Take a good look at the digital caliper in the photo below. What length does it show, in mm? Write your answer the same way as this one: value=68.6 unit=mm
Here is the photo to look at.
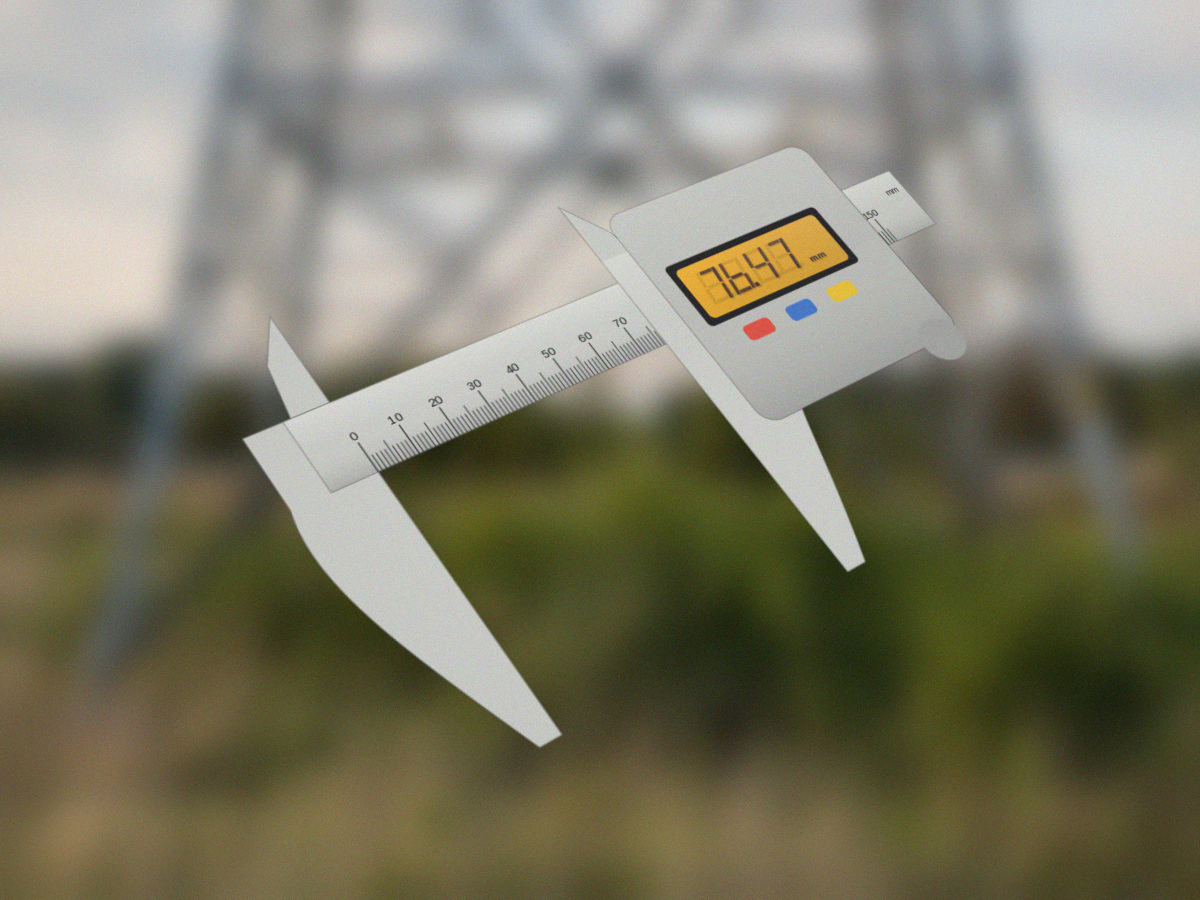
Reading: value=76.47 unit=mm
